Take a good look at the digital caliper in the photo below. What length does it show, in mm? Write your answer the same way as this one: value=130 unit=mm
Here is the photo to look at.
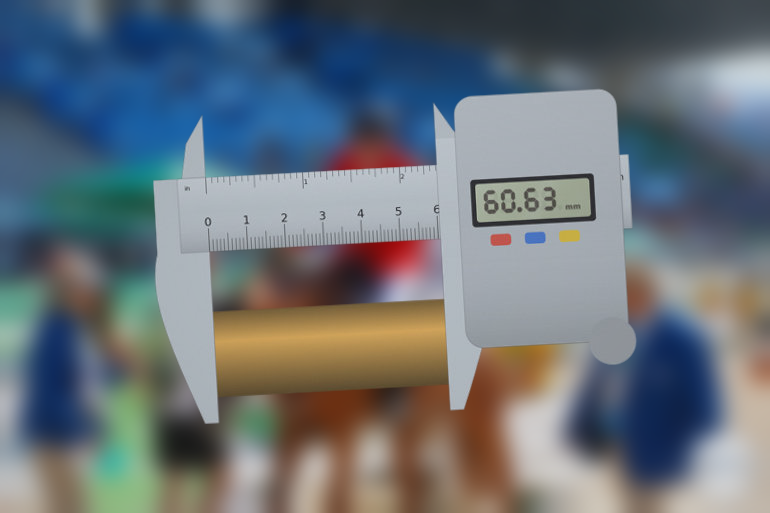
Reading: value=60.63 unit=mm
